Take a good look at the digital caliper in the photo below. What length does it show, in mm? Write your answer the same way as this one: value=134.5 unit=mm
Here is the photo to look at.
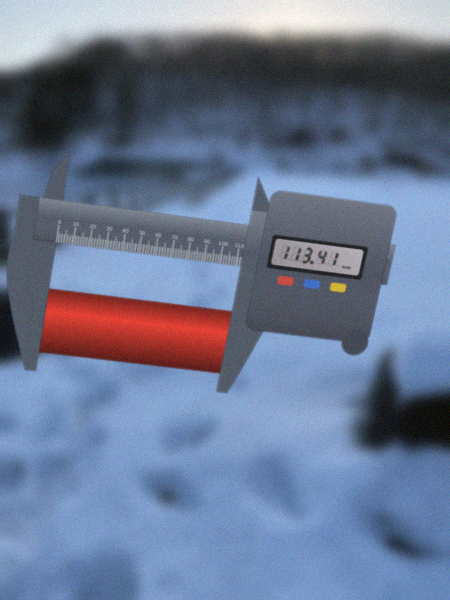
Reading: value=113.41 unit=mm
